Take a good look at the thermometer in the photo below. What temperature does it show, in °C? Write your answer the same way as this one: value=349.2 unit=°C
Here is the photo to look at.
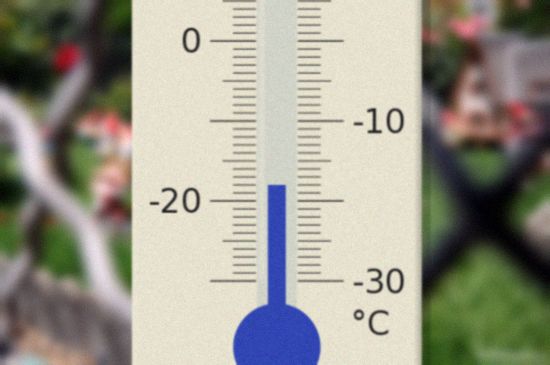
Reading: value=-18 unit=°C
